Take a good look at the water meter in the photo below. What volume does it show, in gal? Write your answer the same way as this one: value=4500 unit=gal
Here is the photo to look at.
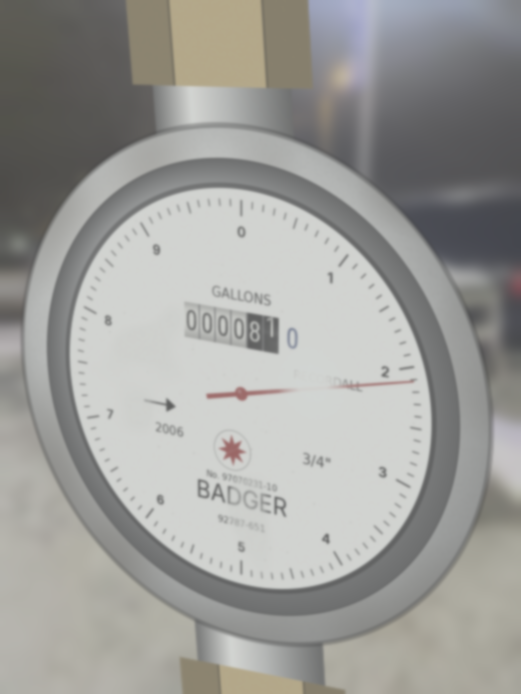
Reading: value=812.1 unit=gal
